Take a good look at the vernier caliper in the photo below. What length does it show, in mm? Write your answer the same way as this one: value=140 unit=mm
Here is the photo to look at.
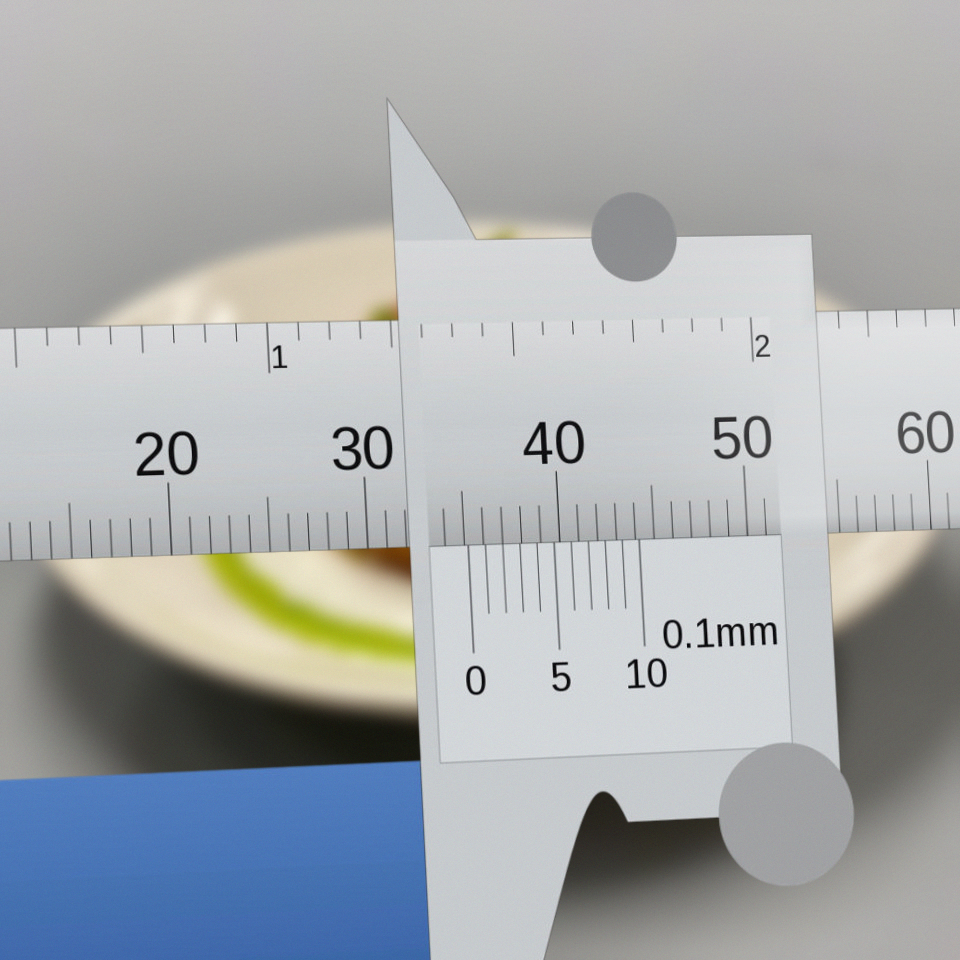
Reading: value=35.2 unit=mm
